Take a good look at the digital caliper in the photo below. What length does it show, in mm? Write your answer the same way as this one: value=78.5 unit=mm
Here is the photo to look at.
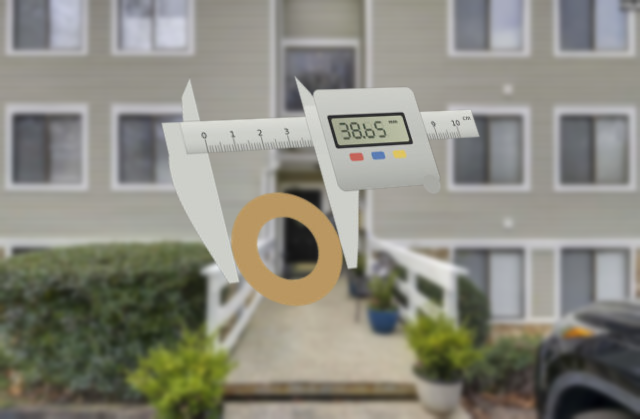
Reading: value=38.65 unit=mm
